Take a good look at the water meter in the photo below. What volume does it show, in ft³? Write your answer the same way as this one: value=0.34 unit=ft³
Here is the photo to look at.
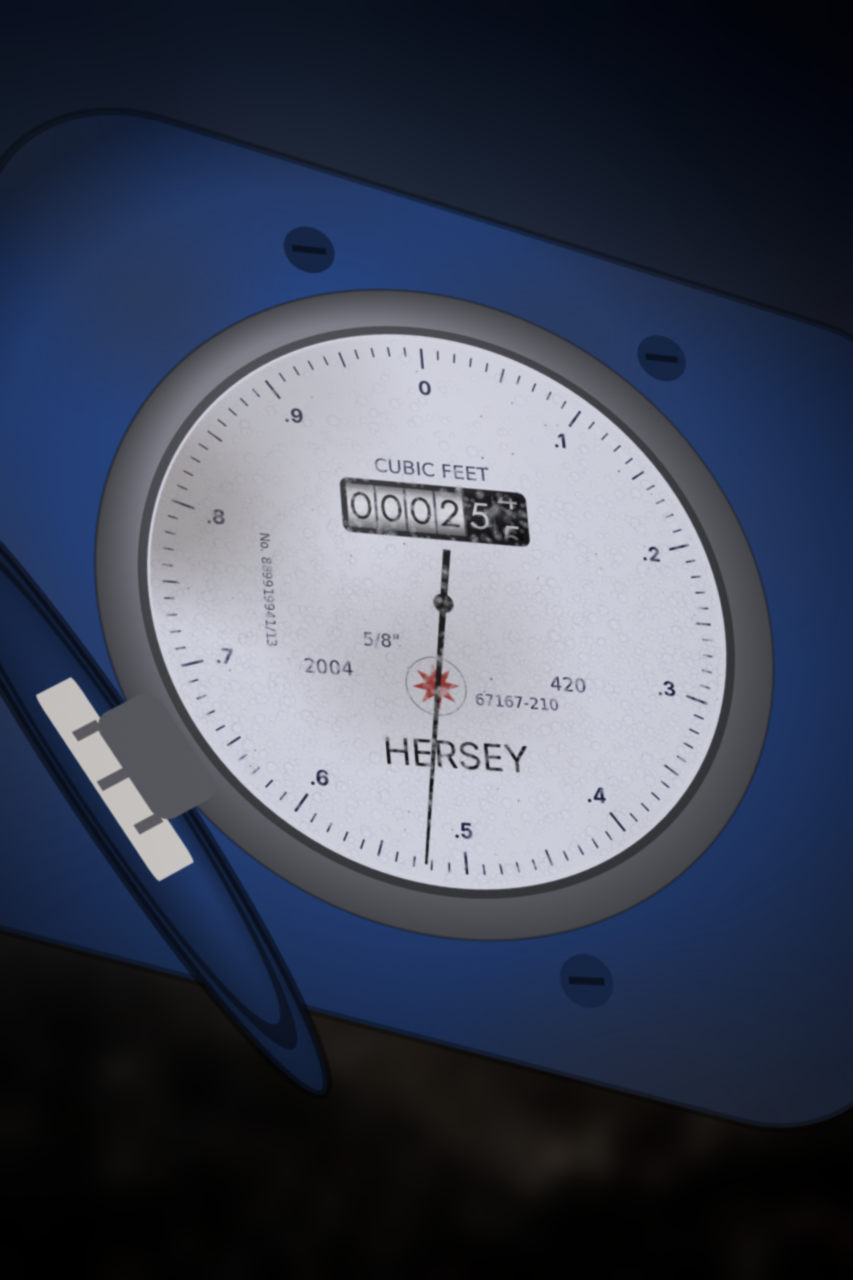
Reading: value=254.52 unit=ft³
